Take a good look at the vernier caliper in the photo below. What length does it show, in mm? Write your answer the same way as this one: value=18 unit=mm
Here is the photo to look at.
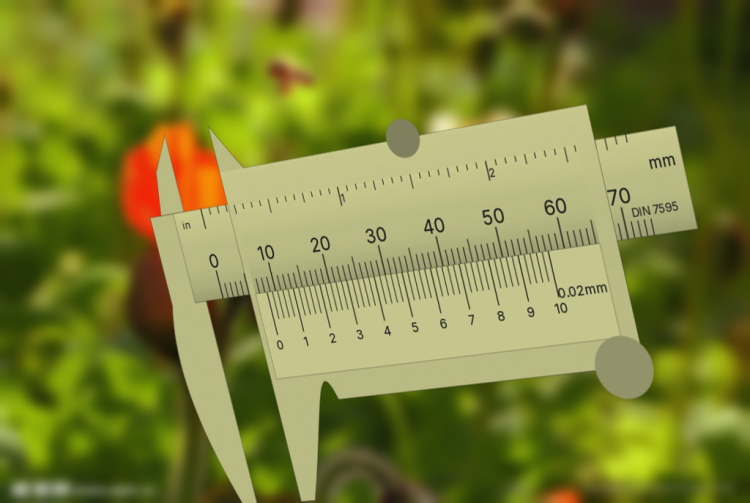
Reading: value=8.4 unit=mm
